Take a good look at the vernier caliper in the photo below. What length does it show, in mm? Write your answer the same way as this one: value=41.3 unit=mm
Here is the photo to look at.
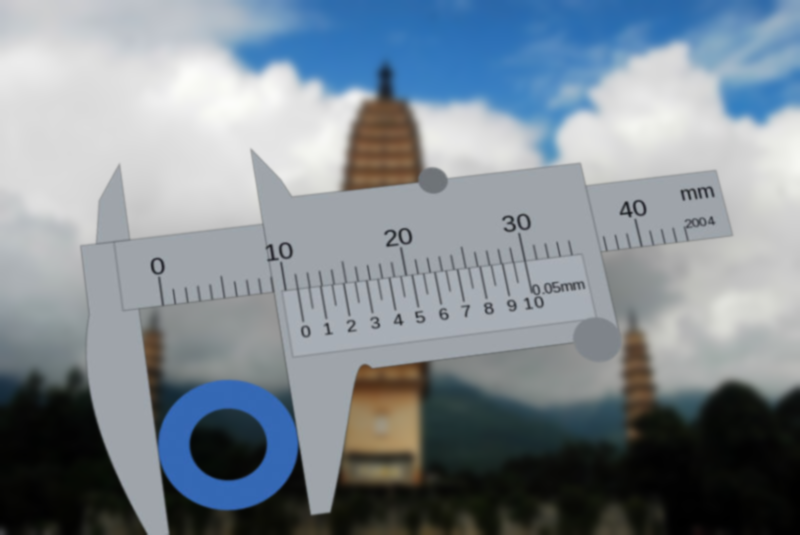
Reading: value=11.0 unit=mm
